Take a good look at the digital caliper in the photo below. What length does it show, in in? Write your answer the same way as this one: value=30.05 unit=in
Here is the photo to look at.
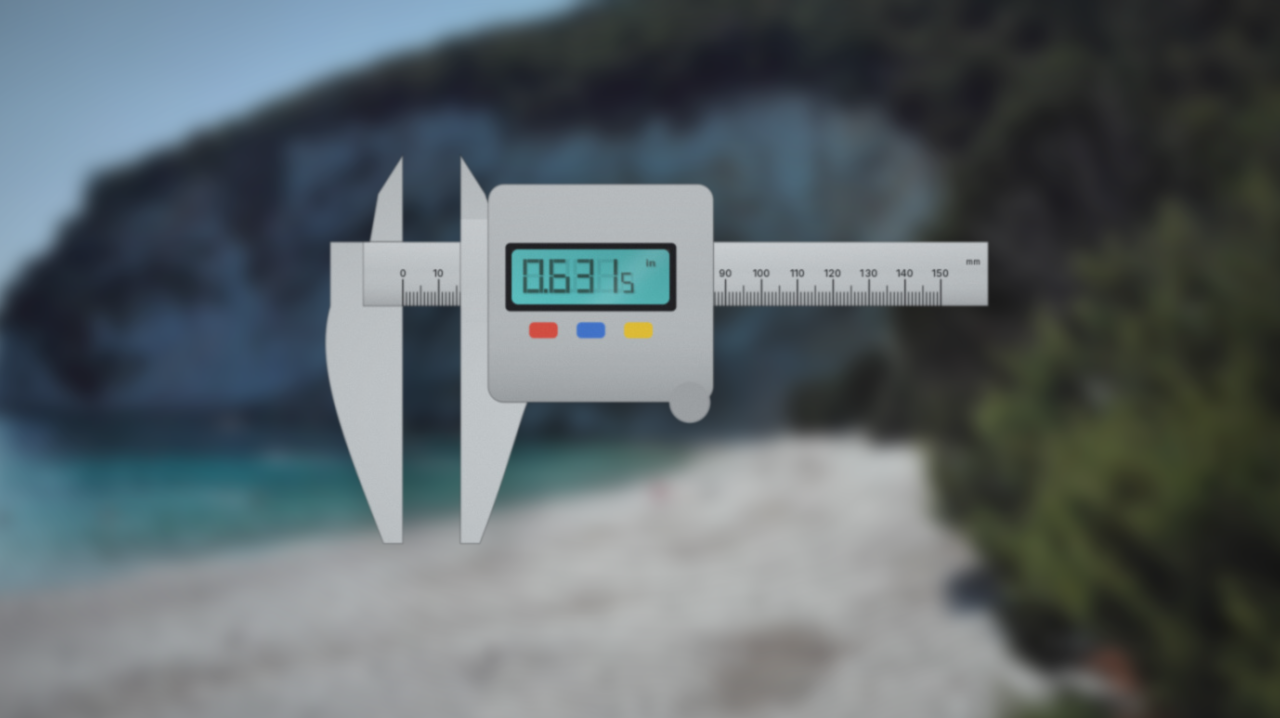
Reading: value=0.6315 unit=in
